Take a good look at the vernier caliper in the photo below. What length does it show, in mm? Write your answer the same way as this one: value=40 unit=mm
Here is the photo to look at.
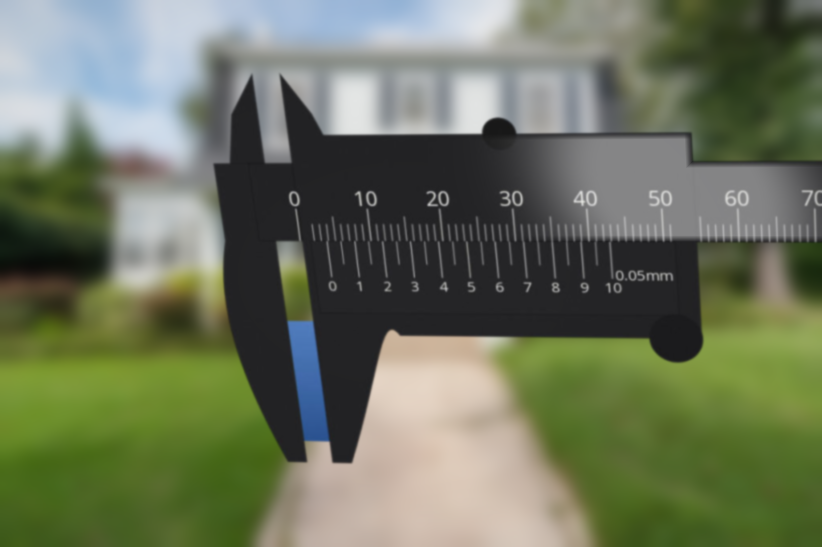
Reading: value=3.8 unit=mm
